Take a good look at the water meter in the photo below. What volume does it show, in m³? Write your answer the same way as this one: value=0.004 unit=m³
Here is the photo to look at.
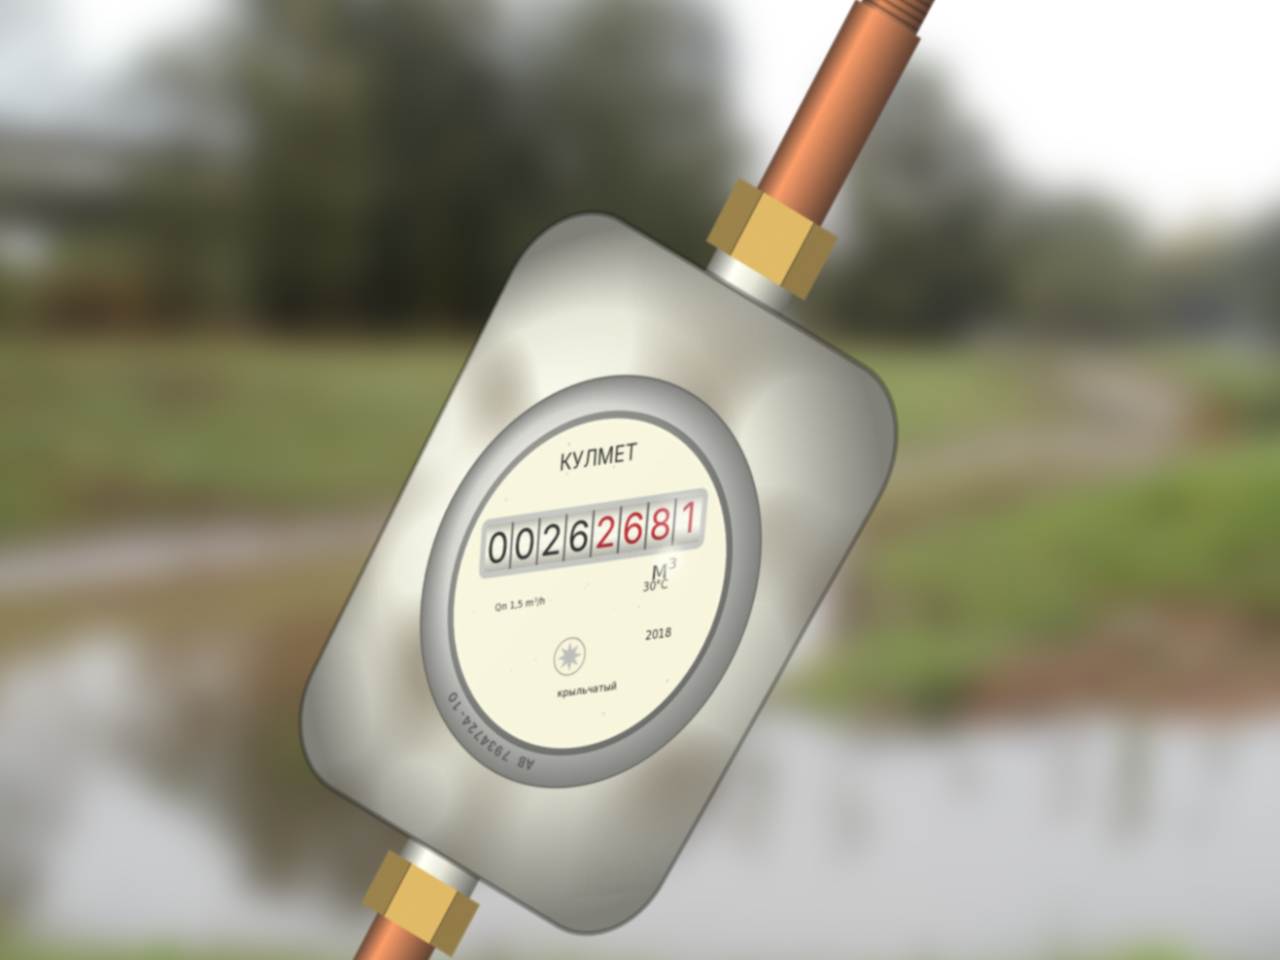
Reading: value=26.2681 unit=m³
